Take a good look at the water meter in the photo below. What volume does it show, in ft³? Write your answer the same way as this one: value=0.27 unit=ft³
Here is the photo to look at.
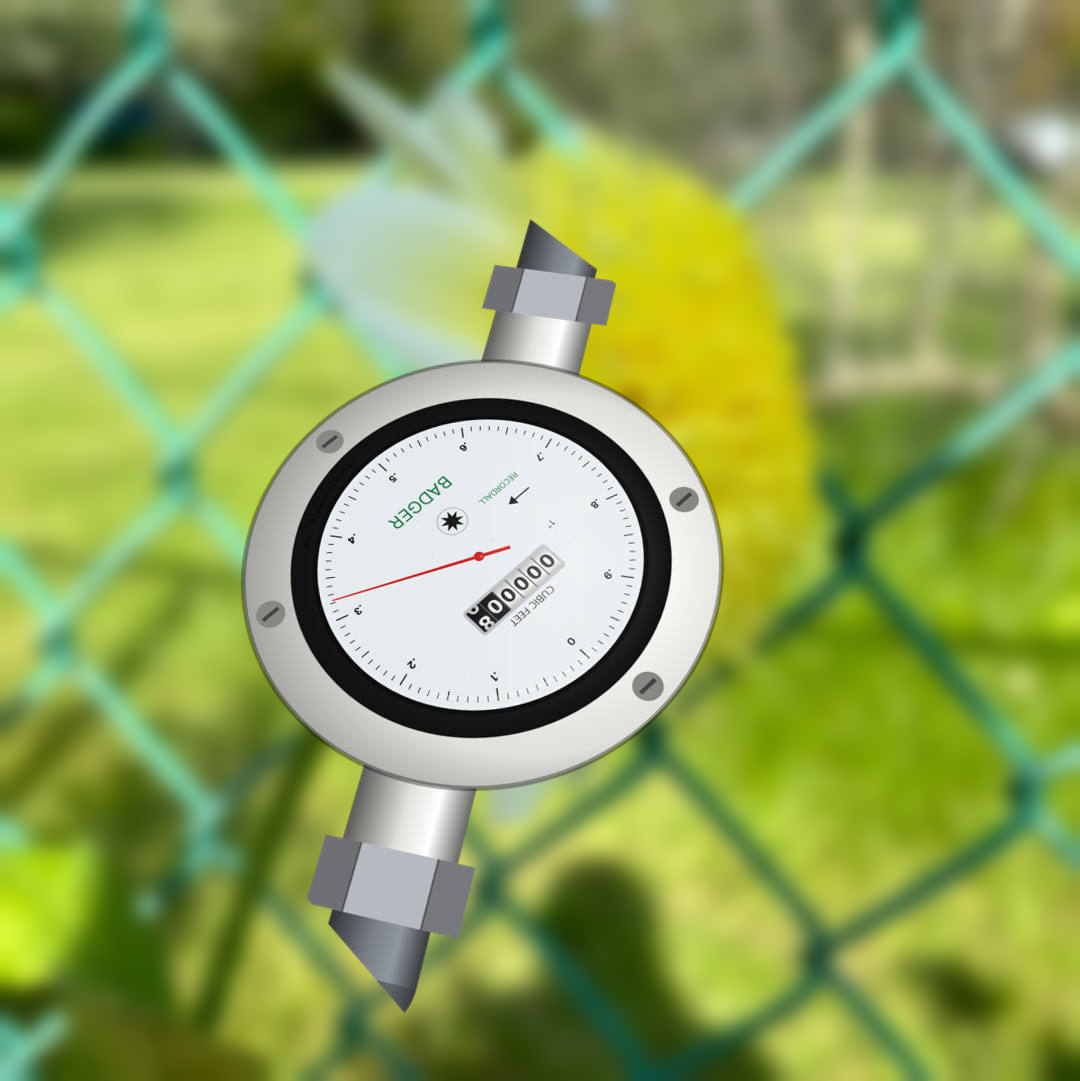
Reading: value=8.32 unit=ft³
